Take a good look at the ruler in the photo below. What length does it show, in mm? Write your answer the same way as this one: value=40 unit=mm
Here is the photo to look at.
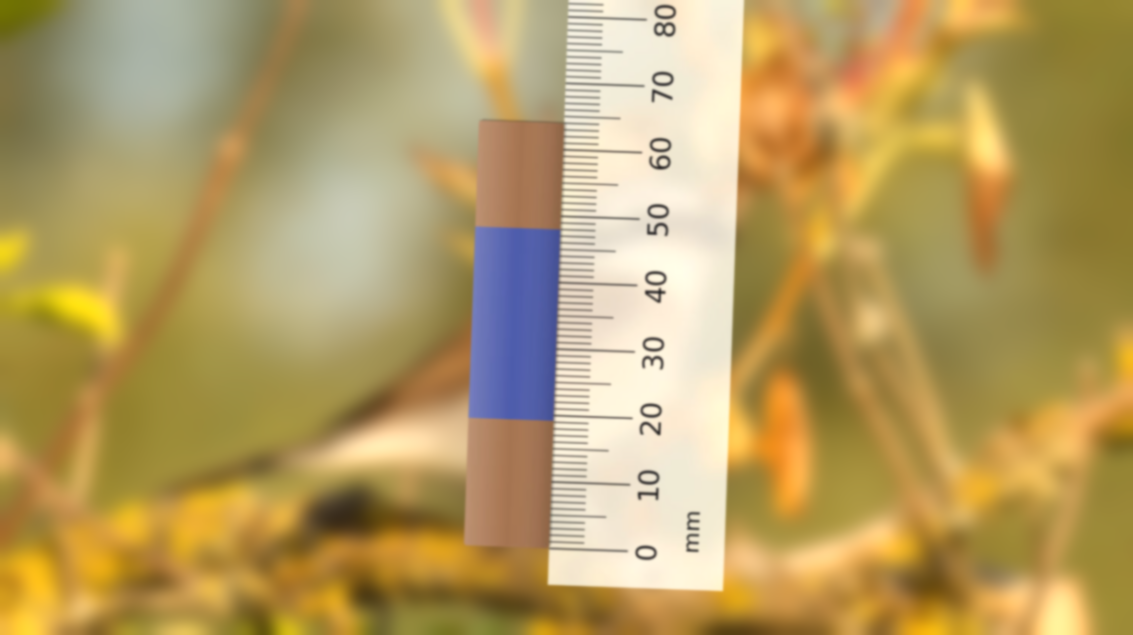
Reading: value=64 unit=mm
